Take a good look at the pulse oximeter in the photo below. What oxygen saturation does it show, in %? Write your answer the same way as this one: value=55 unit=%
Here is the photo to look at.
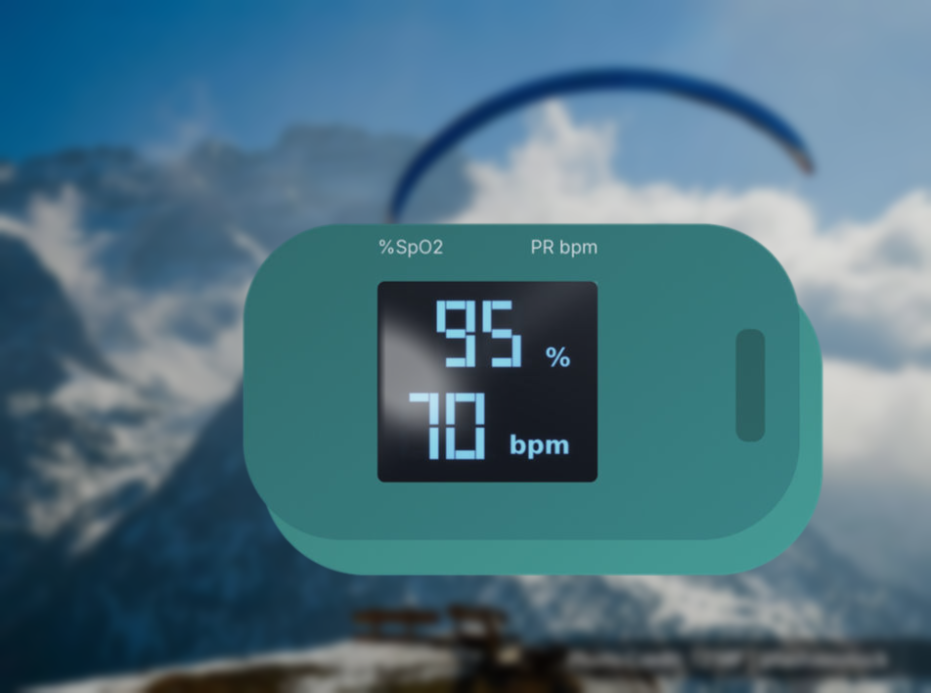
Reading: value=95 unit=%
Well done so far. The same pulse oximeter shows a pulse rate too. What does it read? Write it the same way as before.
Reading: value=70 unit=bpm
